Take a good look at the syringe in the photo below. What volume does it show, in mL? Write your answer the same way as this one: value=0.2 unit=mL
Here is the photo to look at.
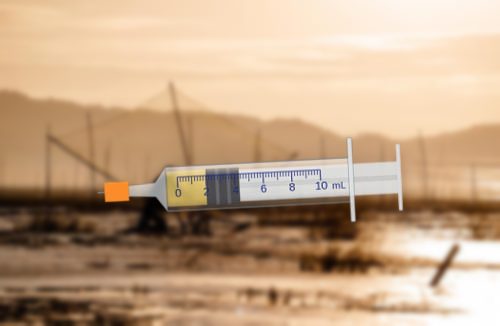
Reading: value=2 unit=mL
